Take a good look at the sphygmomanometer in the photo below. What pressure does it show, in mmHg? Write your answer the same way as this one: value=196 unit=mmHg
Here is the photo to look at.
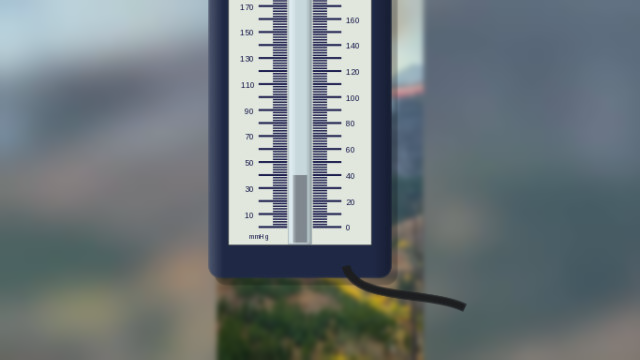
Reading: value=40 unit=mmHg
